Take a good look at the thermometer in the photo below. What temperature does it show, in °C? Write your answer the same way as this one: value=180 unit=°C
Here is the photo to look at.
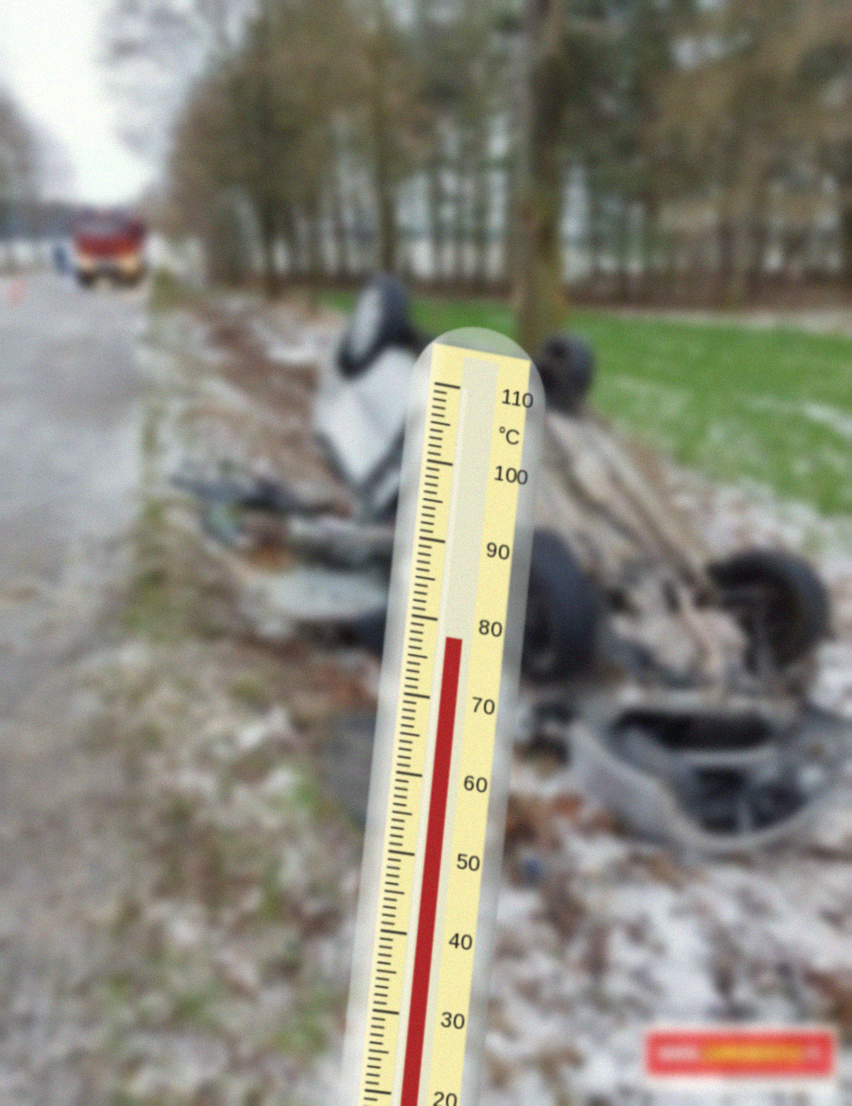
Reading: value=78 unit=°C
